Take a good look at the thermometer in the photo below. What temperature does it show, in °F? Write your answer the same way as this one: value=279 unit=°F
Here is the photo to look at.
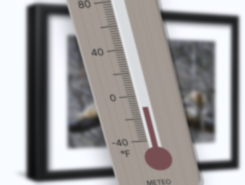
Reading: value=-10 unit=°F
